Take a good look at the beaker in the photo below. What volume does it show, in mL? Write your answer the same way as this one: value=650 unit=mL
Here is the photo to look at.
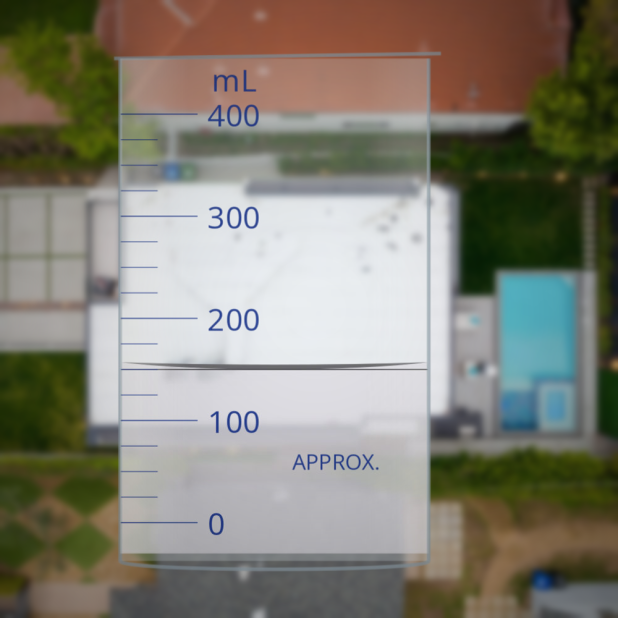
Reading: value=150 unit=mL
